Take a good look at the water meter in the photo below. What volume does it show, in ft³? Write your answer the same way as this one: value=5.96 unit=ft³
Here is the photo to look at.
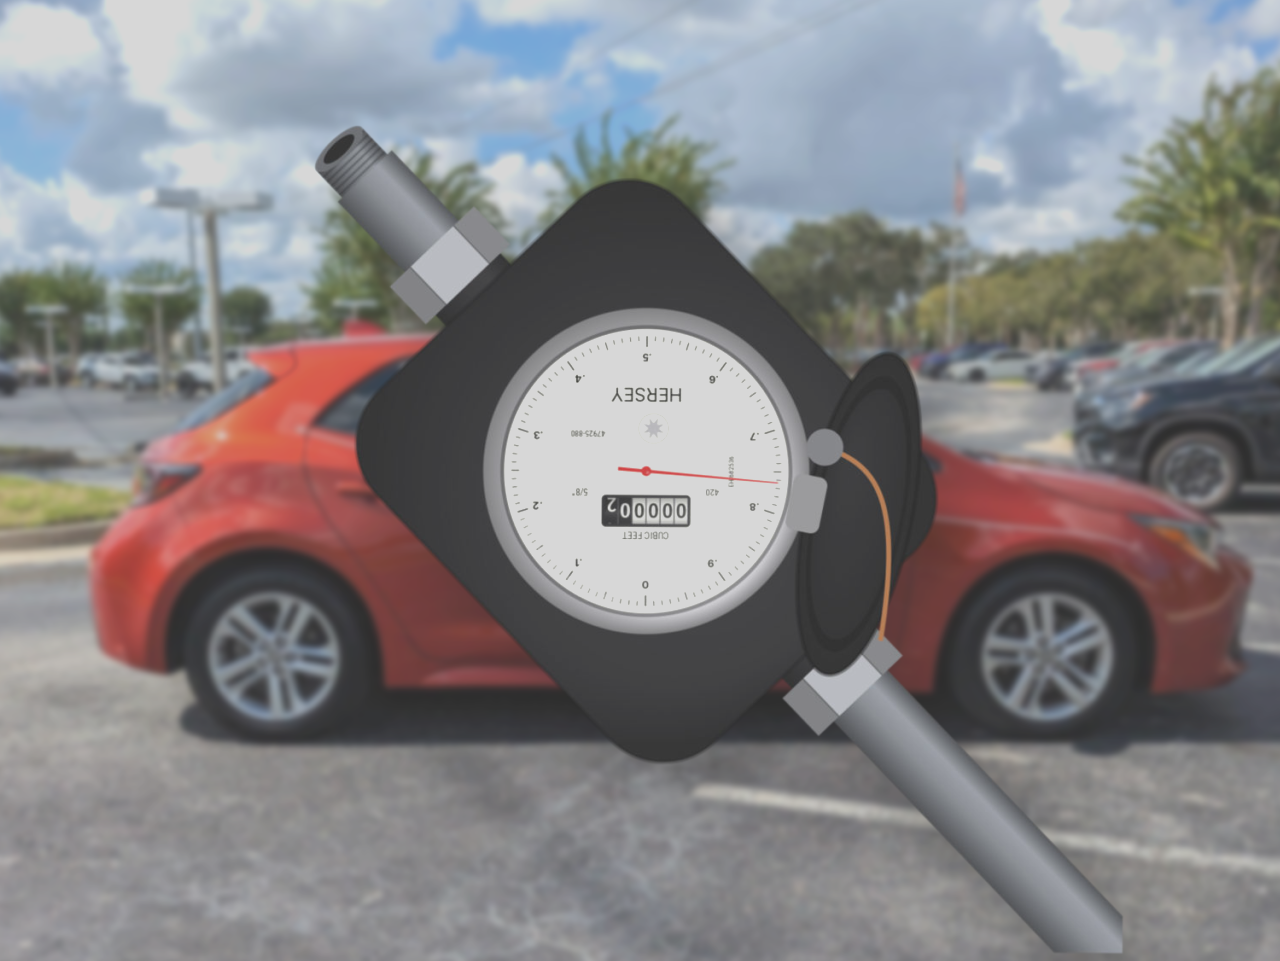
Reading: value=1.76 unit=ft³
